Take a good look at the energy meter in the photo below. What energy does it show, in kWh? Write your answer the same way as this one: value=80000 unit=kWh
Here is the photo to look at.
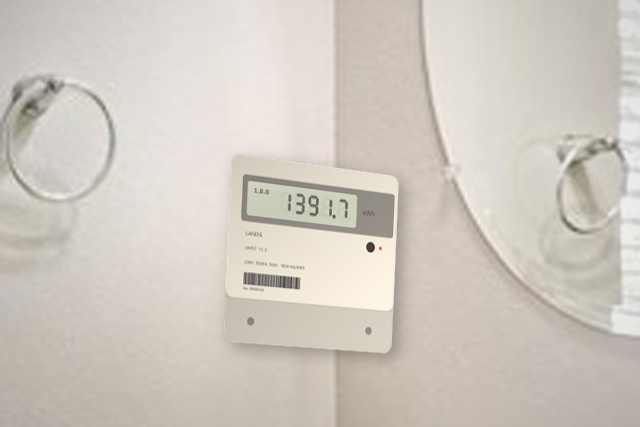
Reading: value=1391.7 unit=kWh
